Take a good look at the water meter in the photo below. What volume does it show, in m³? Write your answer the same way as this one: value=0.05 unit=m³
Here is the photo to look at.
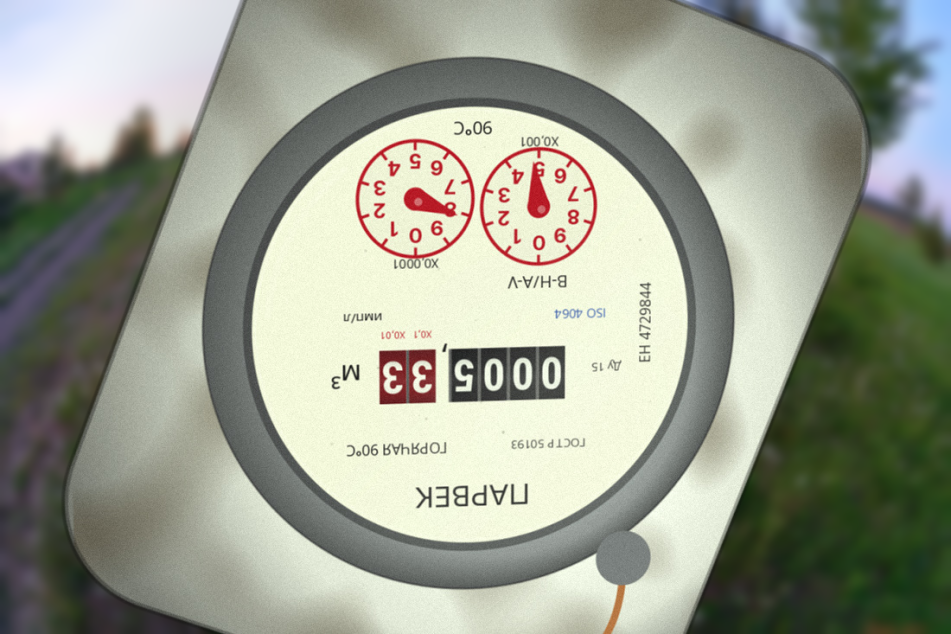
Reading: value=5.3348 unit=m³
